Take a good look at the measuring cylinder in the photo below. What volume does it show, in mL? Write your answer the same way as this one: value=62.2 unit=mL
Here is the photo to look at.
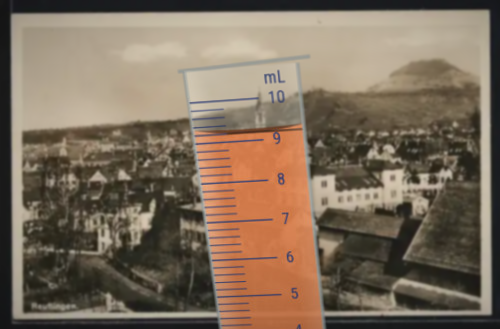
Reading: value=9.2 unit=mL
